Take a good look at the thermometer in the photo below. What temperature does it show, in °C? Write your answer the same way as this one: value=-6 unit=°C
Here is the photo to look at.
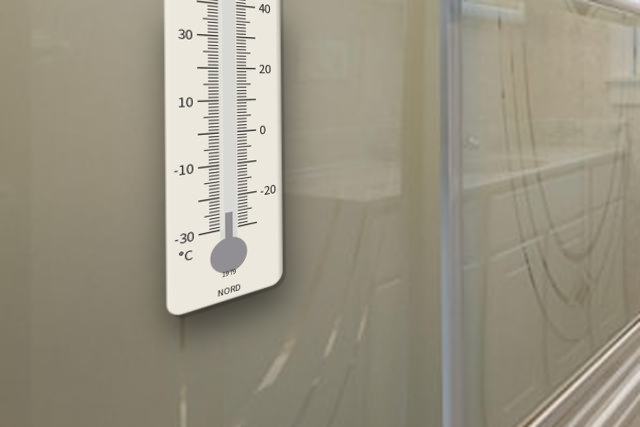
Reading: value=-25 unit=°C
